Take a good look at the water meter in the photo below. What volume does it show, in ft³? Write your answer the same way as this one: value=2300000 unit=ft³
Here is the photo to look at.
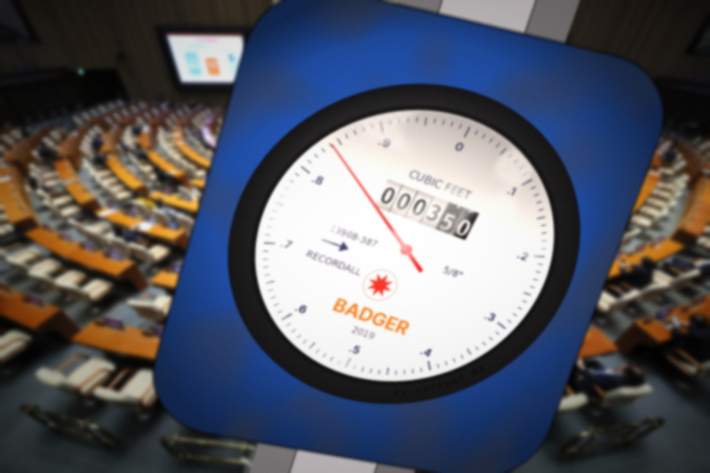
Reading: value=349.84 unit=ft³
